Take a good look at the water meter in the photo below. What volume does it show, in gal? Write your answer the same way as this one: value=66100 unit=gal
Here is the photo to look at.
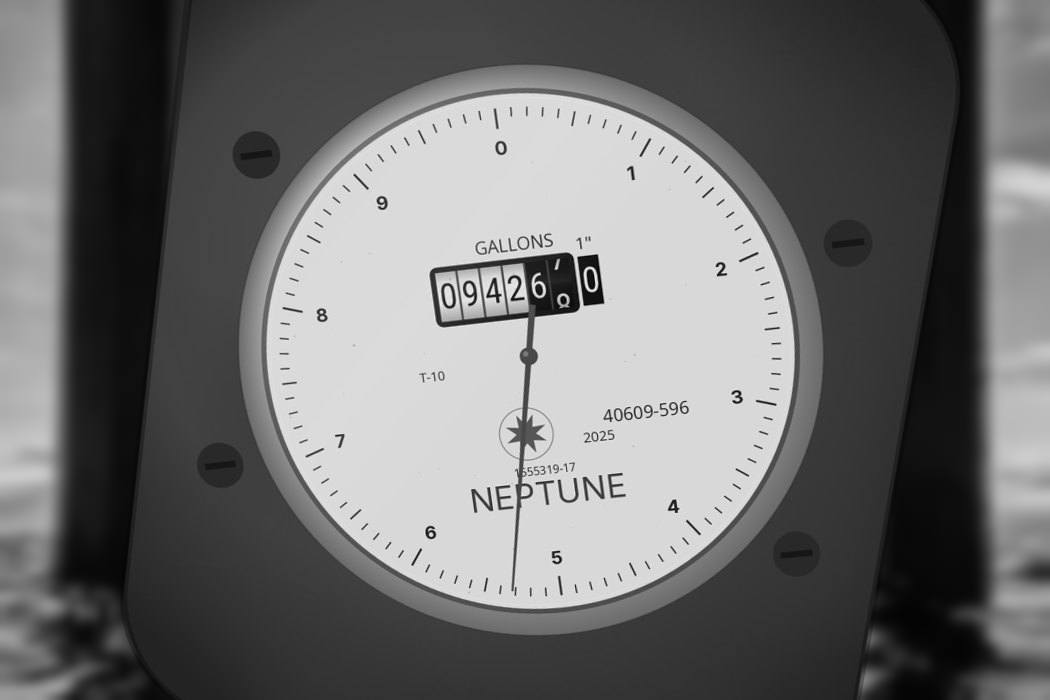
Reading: value=942675.3 unit=gal
